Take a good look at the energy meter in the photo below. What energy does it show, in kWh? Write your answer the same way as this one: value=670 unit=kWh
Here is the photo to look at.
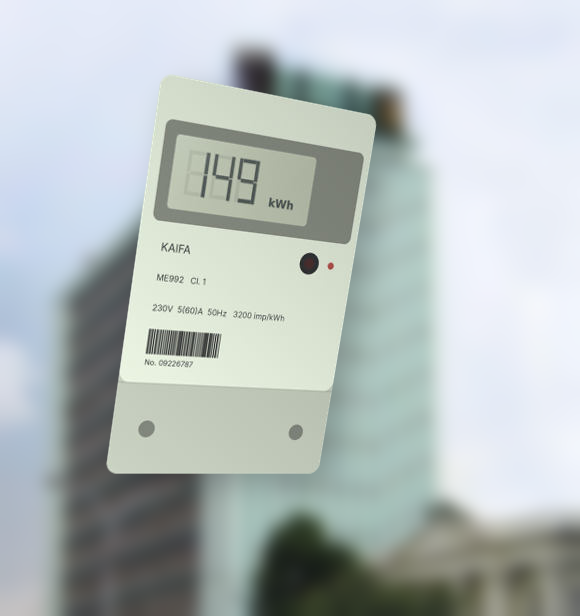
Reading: value=149 unit=kWh
